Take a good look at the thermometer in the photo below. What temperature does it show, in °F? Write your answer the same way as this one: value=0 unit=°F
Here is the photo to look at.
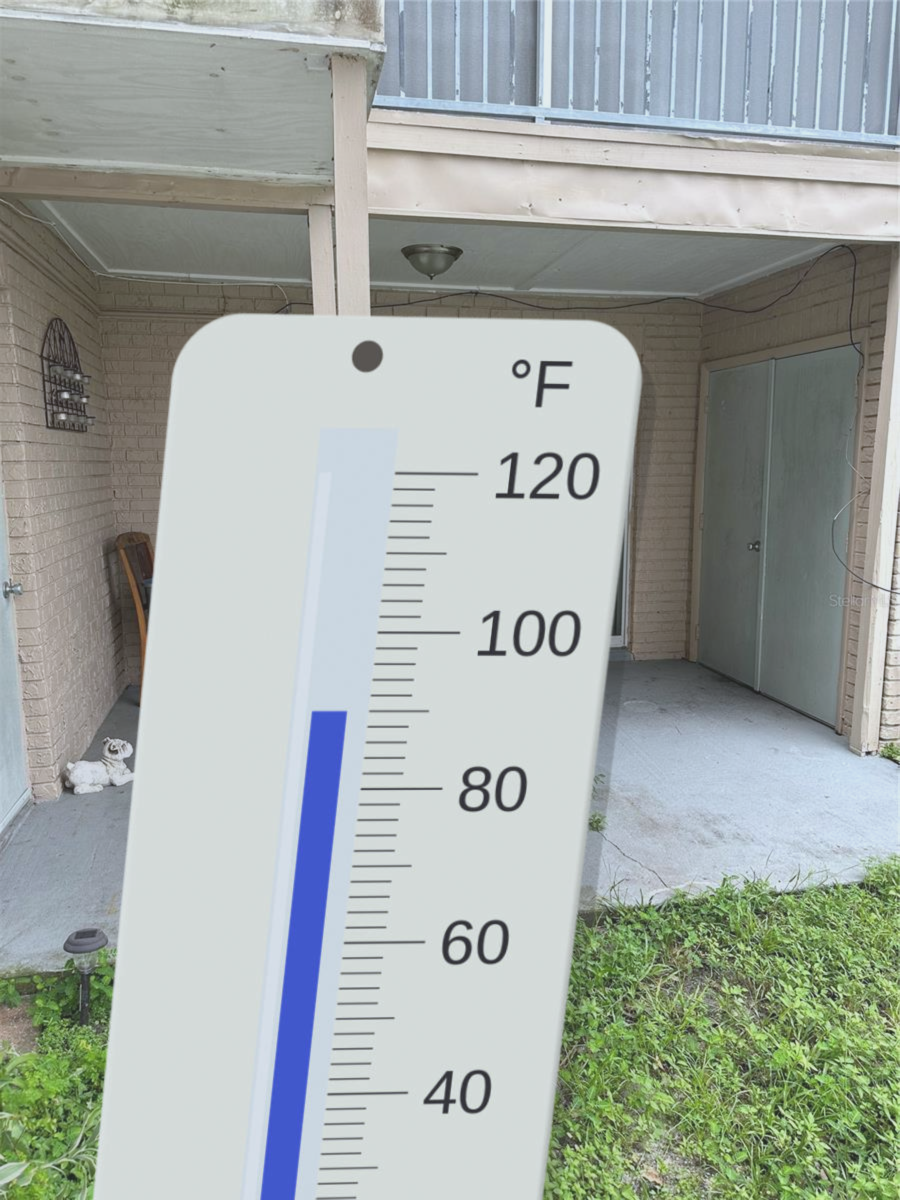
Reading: value=90 unit=°F
